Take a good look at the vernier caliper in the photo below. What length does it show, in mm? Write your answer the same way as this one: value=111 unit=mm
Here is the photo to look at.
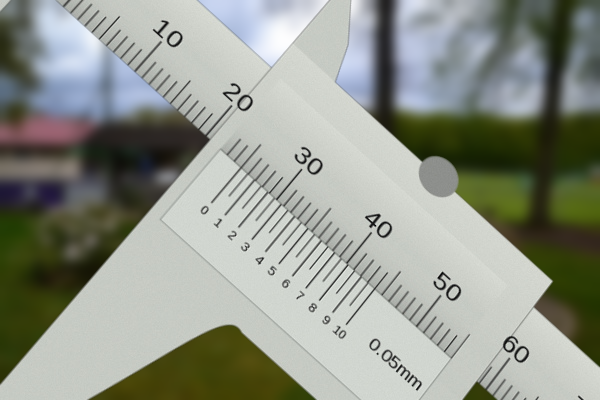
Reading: value=25.0 unit=mm
